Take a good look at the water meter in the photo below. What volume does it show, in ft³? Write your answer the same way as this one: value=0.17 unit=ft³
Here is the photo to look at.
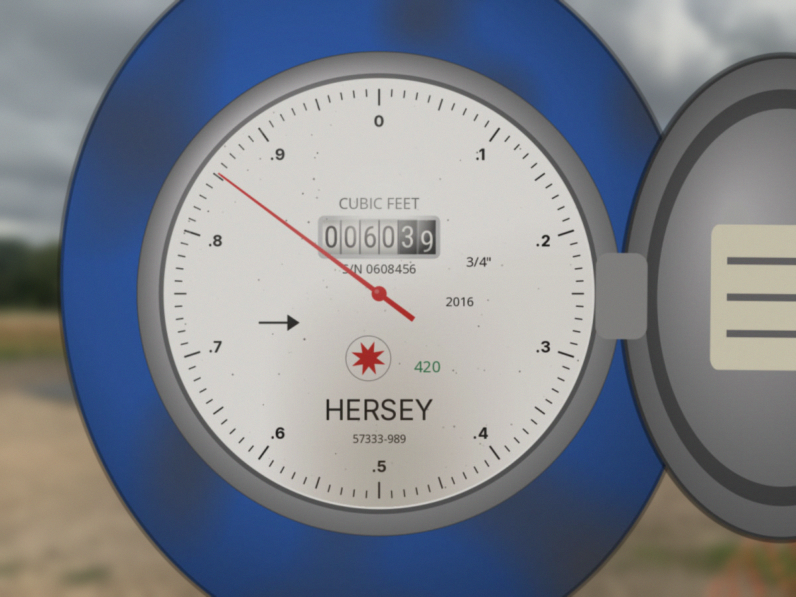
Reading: value=6038.85 unit=ft³
